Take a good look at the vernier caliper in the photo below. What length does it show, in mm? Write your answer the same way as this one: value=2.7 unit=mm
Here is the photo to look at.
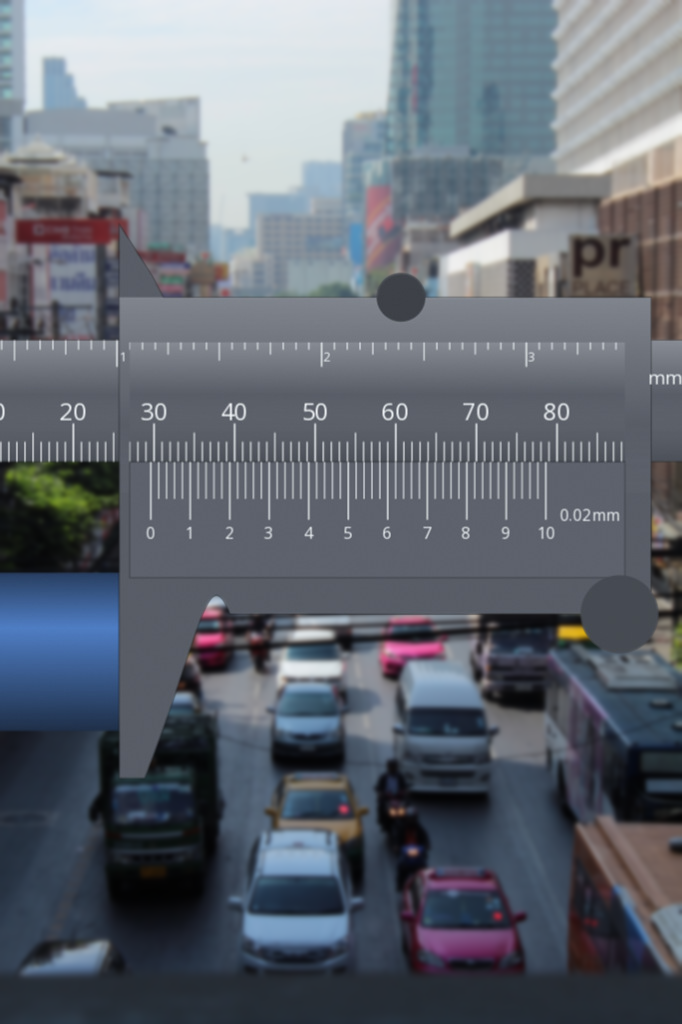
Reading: value=29.6 unit=mm
